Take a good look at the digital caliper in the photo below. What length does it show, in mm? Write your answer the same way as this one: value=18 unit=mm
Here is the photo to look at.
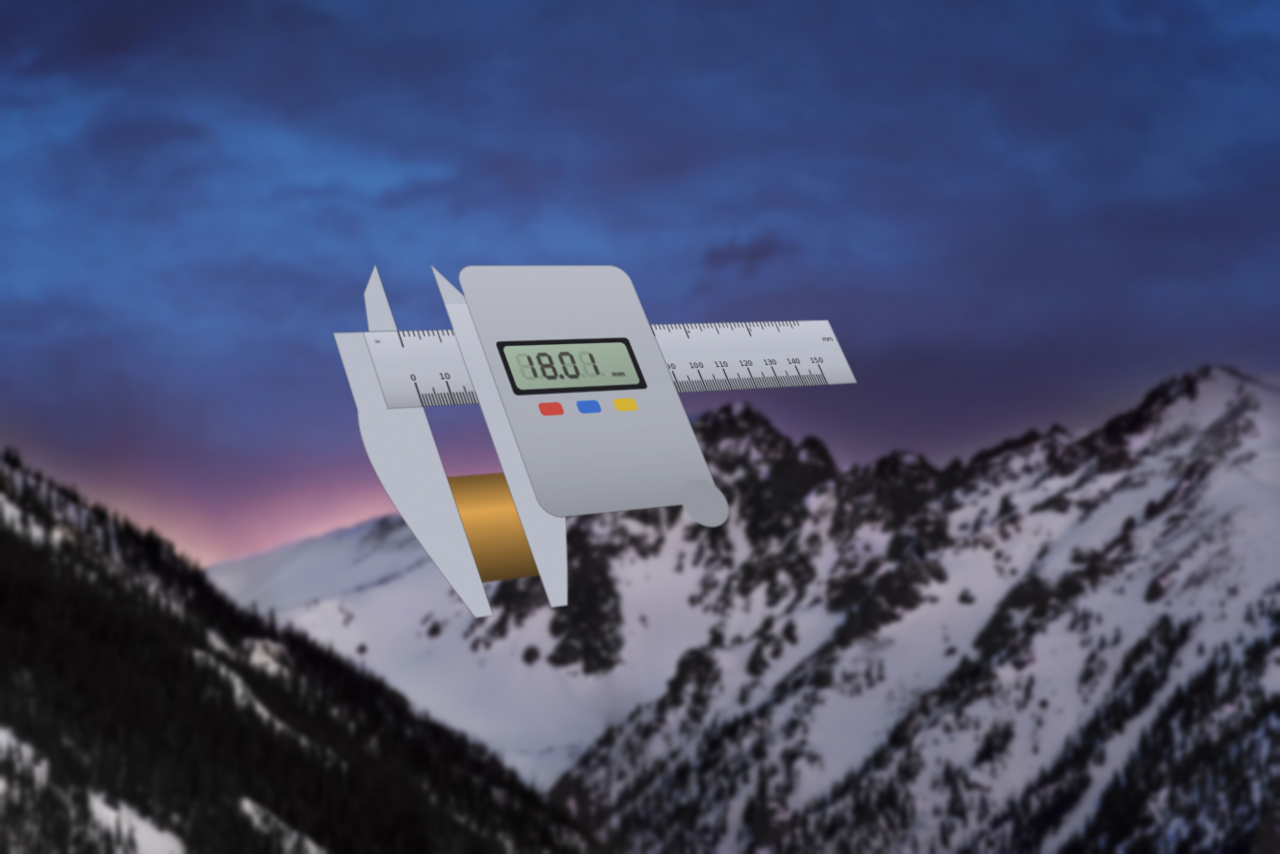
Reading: value=18.01 unit=mm
